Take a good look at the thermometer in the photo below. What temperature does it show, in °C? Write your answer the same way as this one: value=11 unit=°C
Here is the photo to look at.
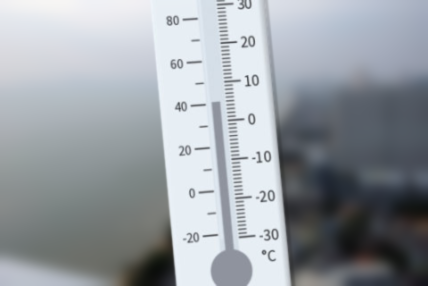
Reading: value=5 unit=°C
